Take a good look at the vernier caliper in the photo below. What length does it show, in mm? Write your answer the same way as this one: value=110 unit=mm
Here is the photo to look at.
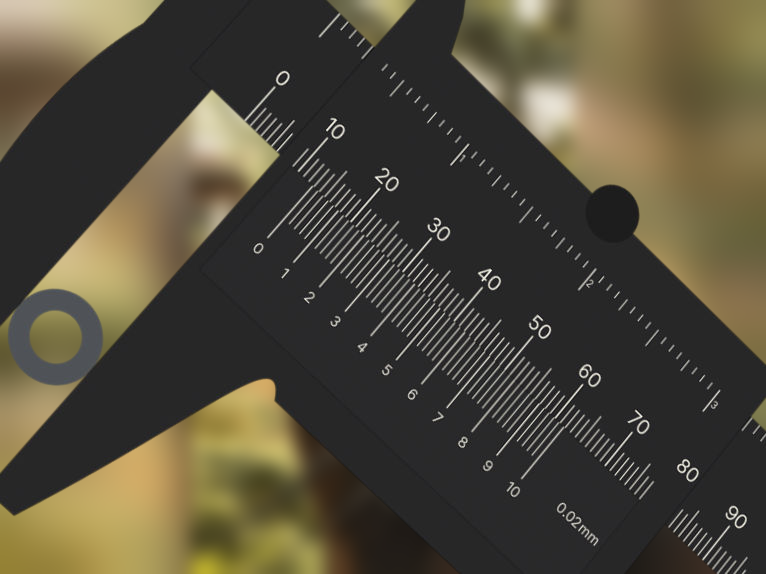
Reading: value=12.8 unit=mm
